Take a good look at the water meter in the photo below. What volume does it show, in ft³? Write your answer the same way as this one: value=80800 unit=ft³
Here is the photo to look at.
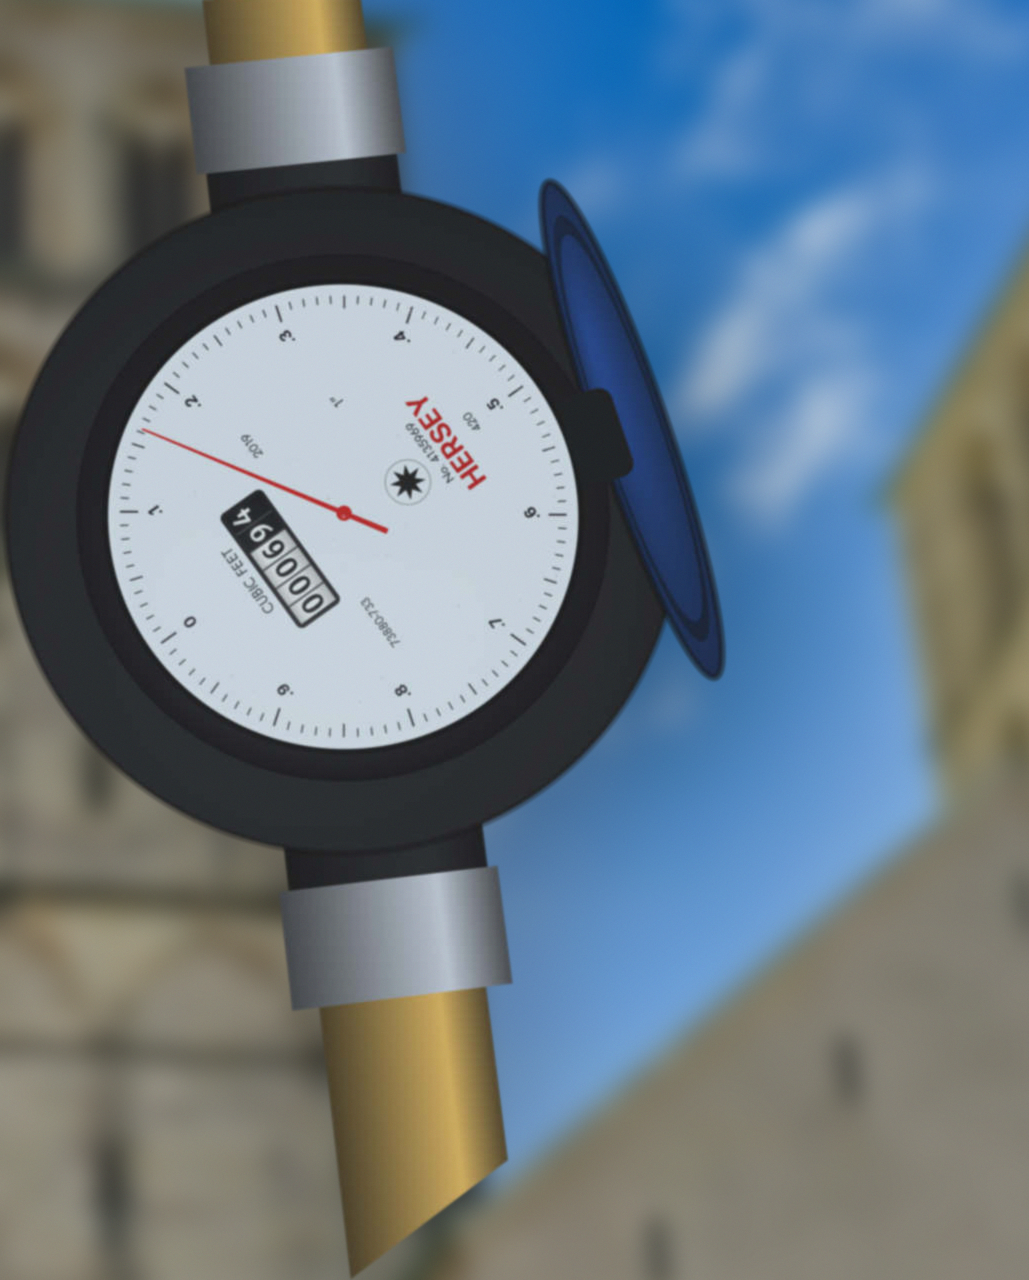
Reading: value=694.16 unit=ft³
